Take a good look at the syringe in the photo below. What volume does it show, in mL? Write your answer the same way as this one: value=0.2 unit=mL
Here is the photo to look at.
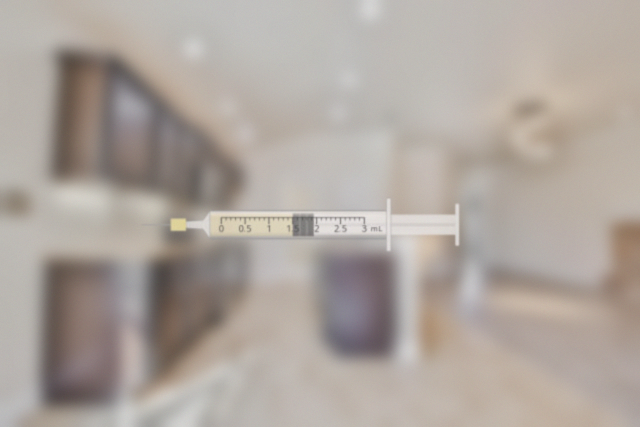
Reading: value=1.5 unit=mL
